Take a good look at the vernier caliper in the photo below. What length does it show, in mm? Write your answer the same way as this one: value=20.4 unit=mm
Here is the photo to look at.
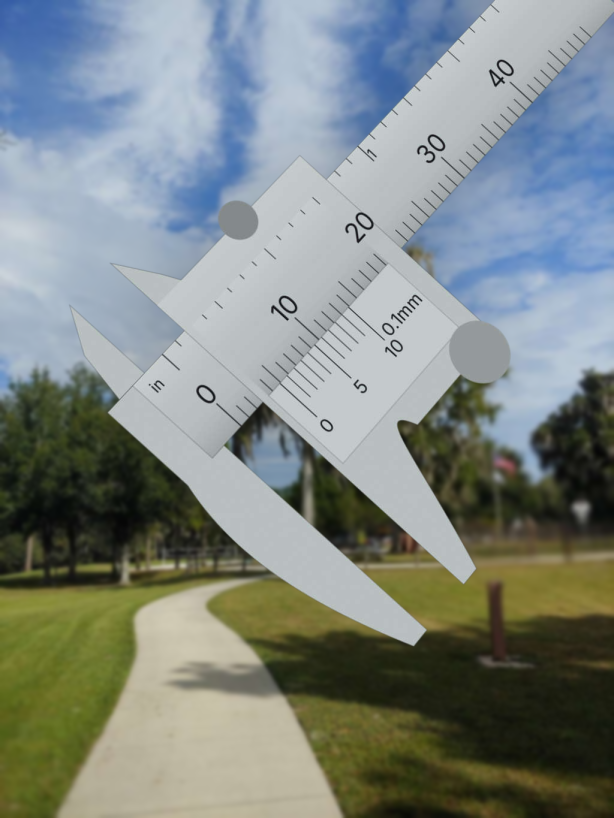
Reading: value=4.9 unit=mm
